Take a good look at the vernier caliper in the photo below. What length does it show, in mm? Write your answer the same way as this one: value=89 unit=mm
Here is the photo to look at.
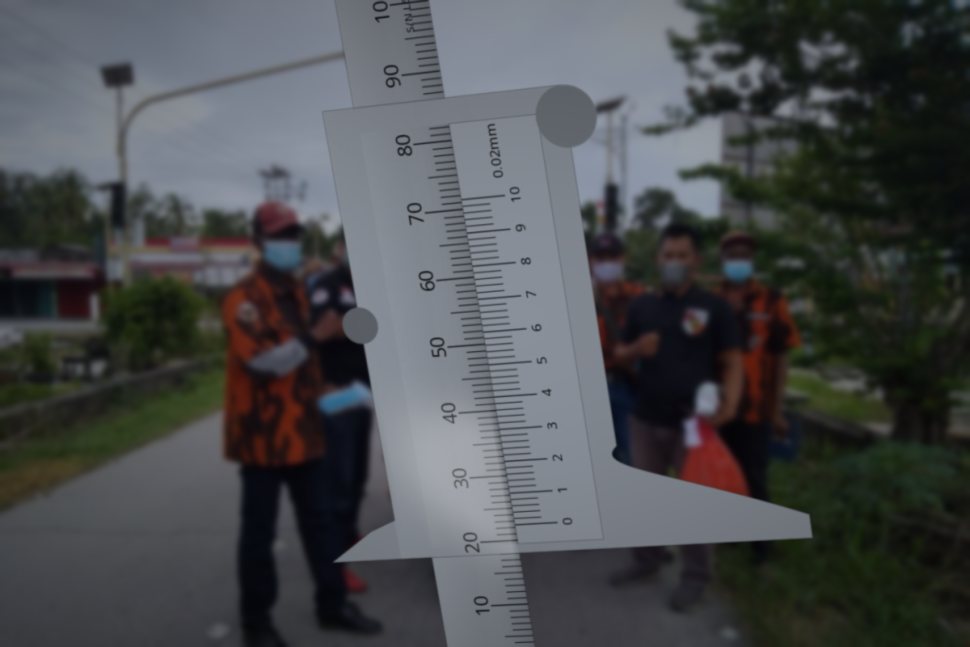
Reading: value=22.4 unit=mm
